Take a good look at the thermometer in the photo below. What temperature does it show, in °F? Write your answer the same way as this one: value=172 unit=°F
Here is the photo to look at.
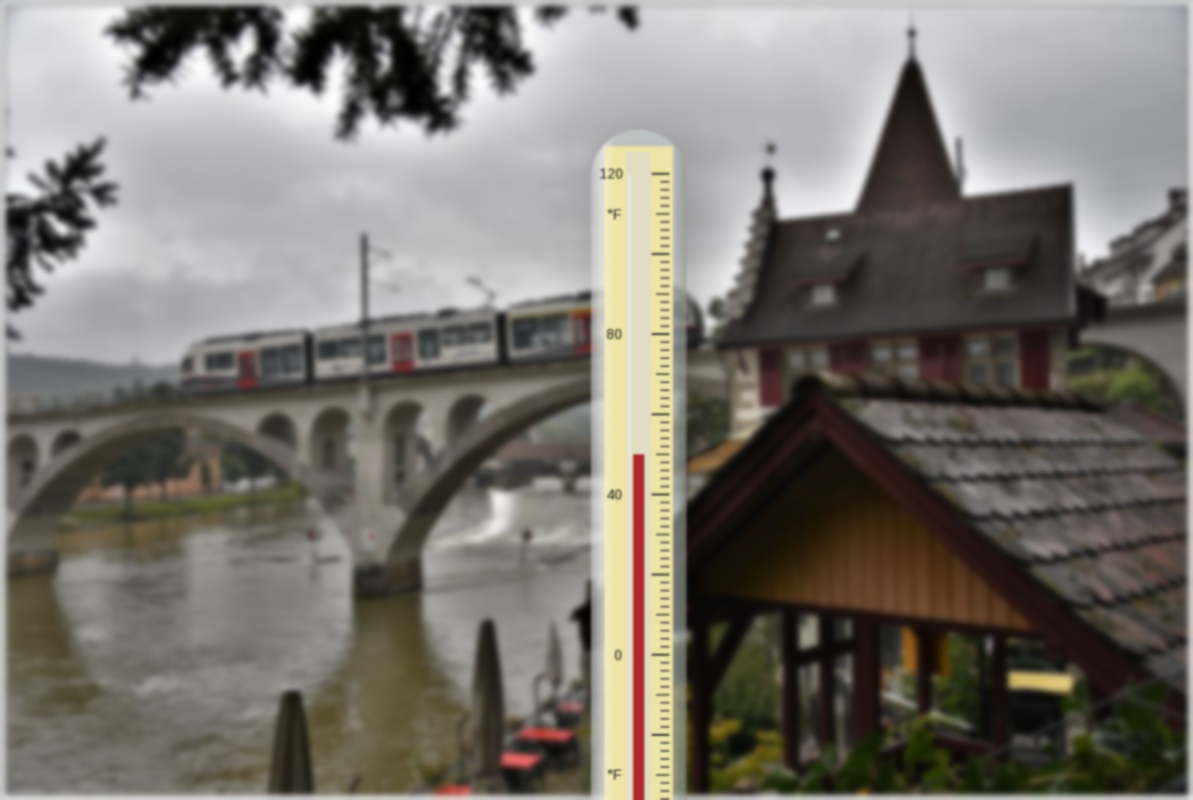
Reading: value=50 unit=°F
